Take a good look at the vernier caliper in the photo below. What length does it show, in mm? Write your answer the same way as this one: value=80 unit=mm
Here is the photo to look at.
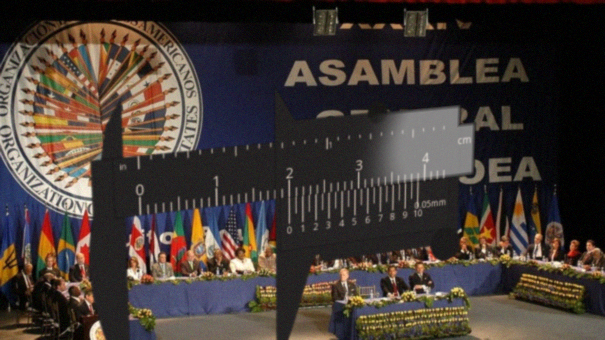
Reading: value=20.0 unit=mm
